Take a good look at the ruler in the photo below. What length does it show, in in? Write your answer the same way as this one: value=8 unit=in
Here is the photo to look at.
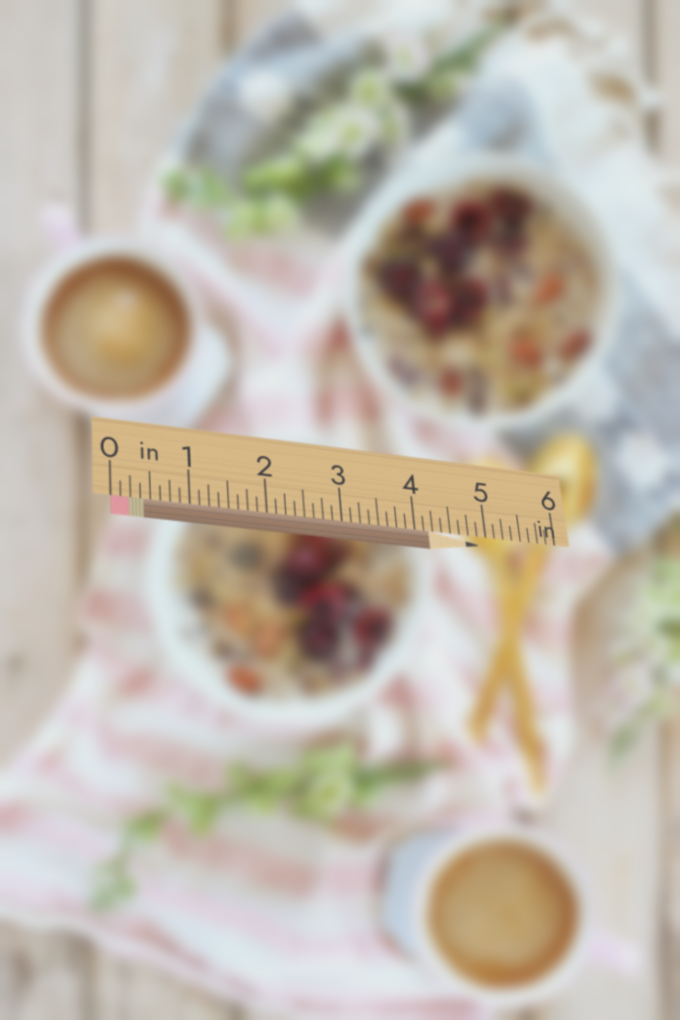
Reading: value=4.875 unit=in
